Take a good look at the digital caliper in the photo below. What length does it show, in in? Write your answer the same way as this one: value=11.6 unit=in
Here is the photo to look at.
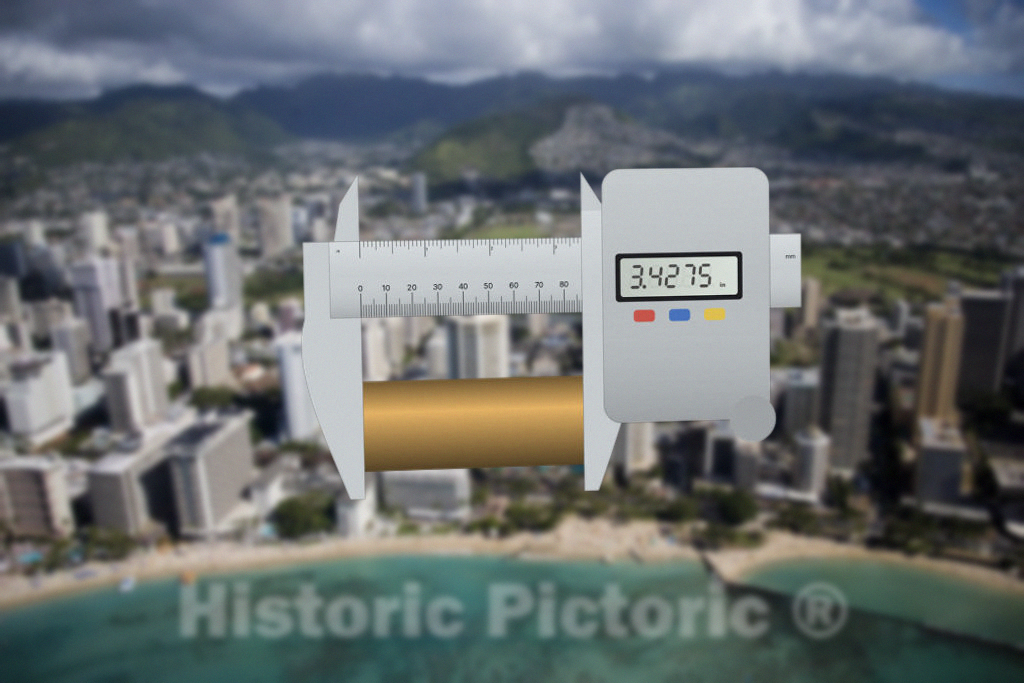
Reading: value=3.4275 unit=in
